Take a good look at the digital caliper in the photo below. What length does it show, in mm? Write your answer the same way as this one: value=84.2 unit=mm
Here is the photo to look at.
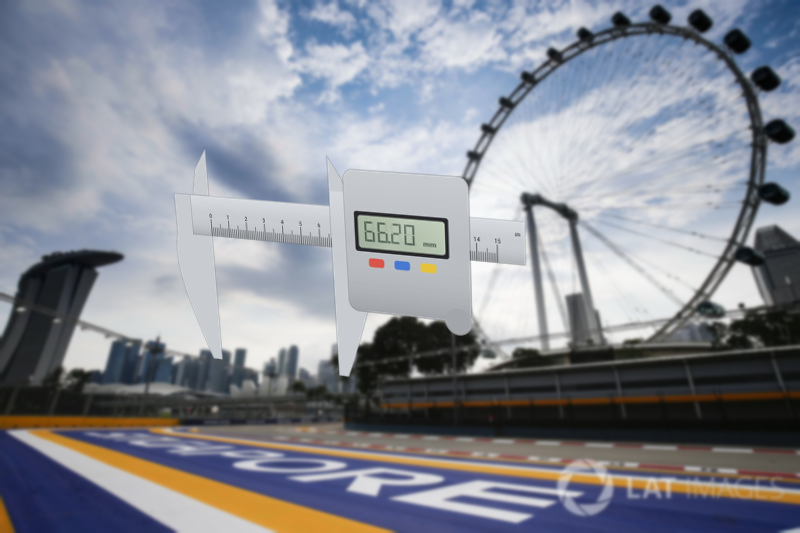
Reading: value=66.20 unit=mm
